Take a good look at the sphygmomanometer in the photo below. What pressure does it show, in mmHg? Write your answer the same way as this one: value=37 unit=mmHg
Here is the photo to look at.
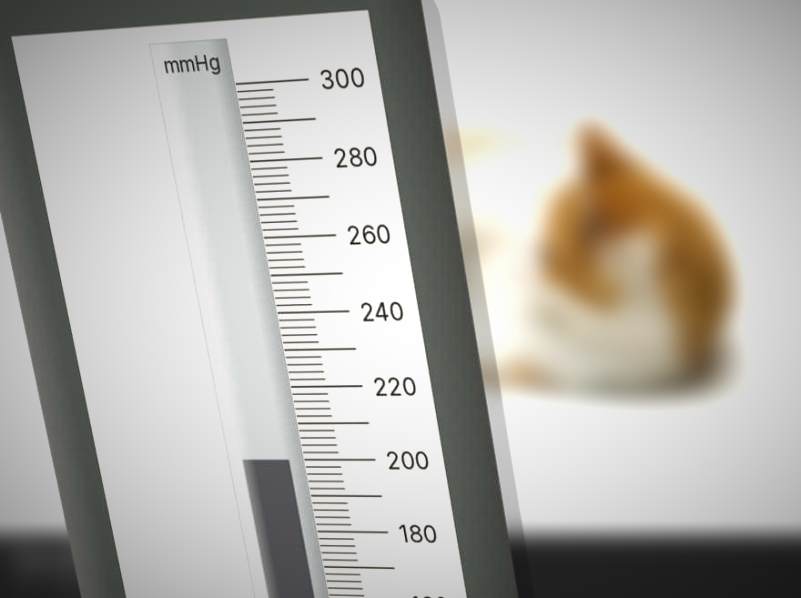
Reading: value=200 unit=mmHg
